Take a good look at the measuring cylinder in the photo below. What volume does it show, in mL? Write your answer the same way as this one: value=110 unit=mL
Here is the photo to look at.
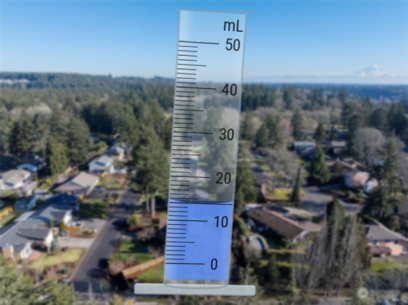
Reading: value=14 unit=mL
